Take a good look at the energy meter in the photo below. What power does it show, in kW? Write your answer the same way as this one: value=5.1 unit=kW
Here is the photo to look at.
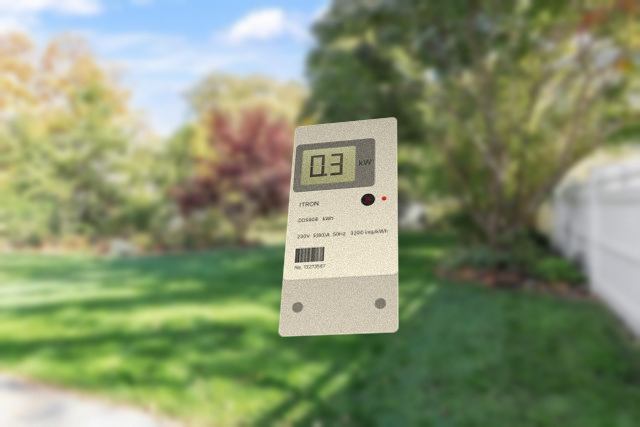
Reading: value=0.3 unit=kW
